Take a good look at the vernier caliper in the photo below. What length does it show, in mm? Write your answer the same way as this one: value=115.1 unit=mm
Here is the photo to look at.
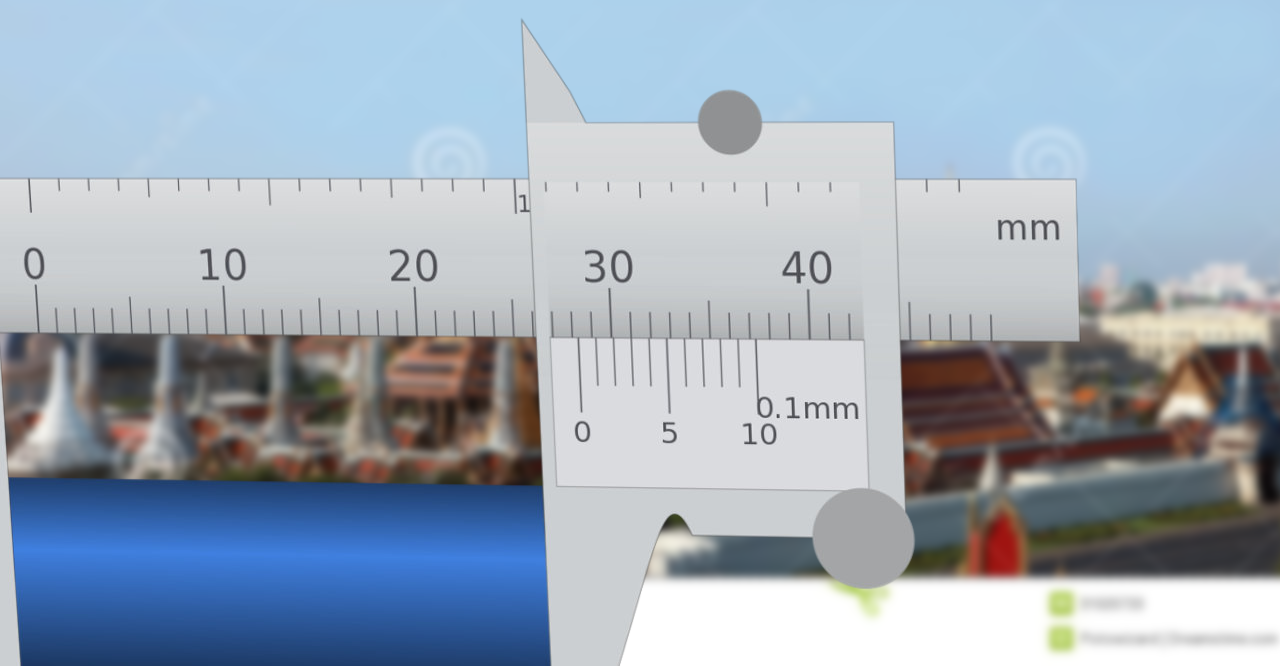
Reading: value=28.3 unit=mm
